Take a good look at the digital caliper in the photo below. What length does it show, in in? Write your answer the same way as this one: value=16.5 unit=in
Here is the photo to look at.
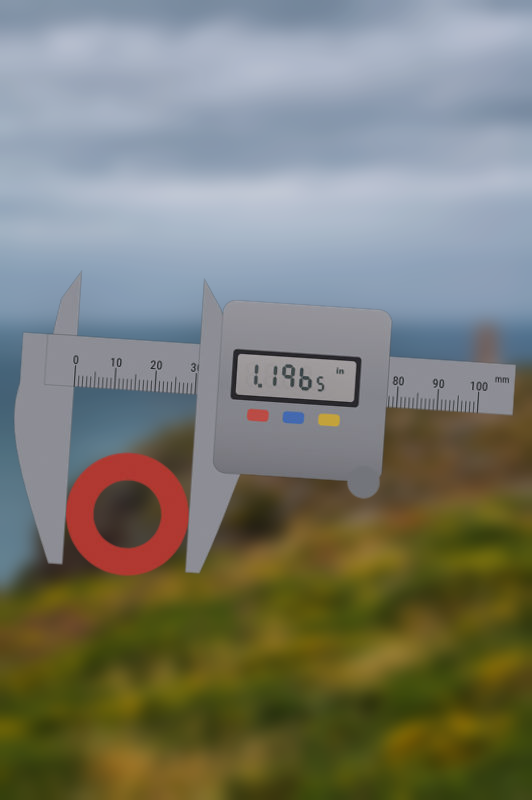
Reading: value=1.1965 unit=in
